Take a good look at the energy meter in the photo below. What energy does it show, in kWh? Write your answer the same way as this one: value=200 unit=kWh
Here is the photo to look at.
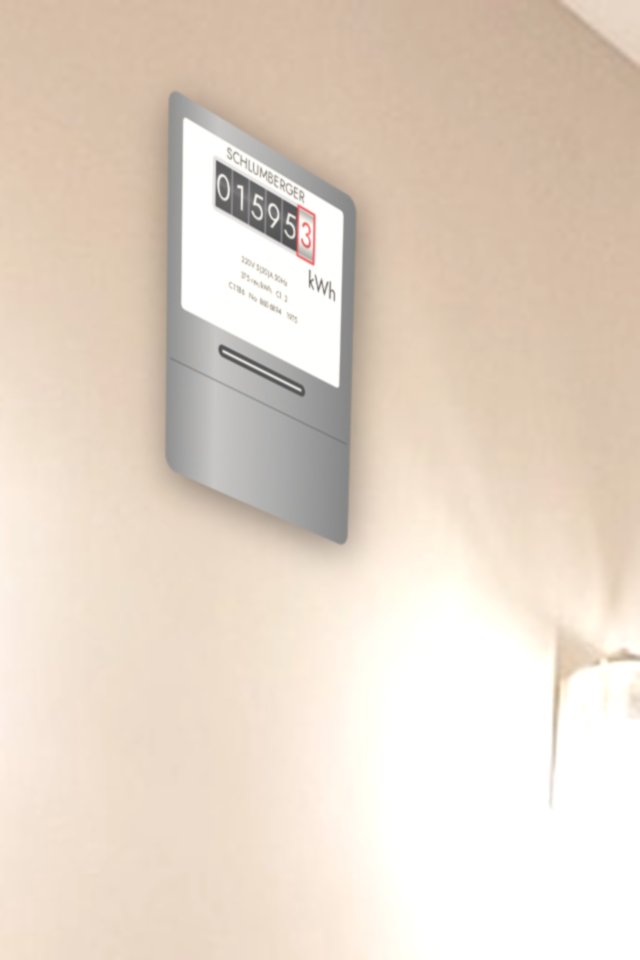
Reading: value=1595.3 unit=kWh
